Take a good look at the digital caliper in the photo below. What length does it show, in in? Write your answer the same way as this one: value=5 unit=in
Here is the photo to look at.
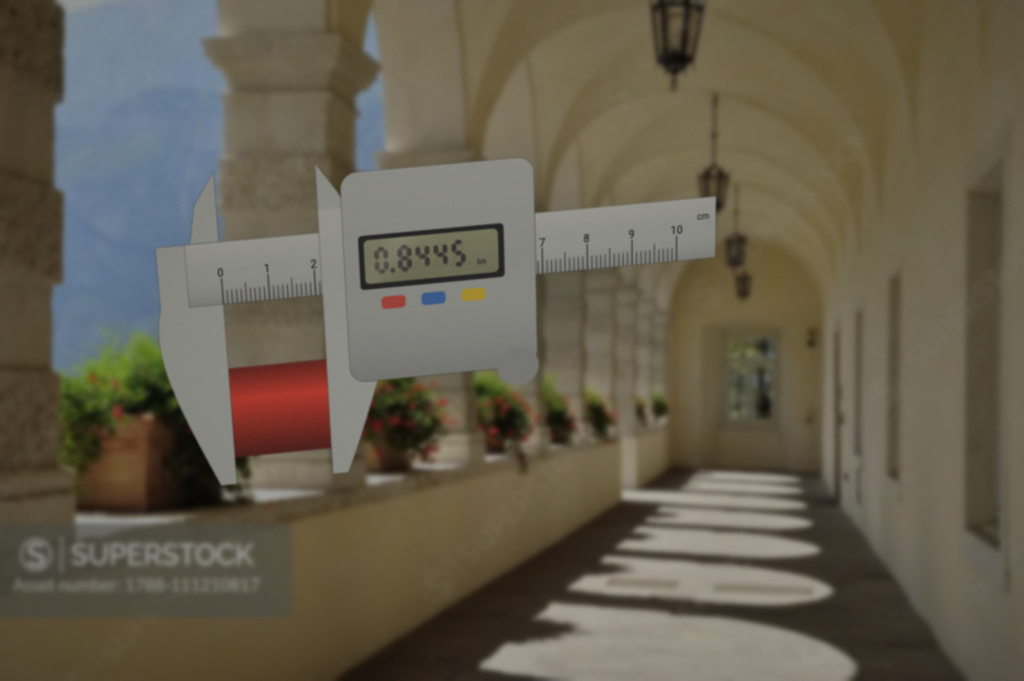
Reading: value=0.8445 unit=in
